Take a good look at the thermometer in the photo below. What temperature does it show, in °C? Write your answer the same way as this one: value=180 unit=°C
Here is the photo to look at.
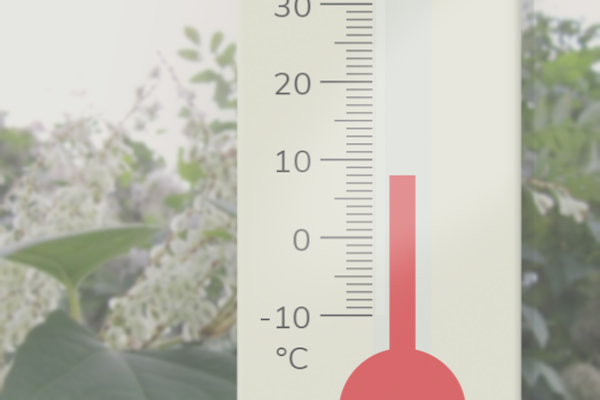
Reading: value=8 unit=°C
